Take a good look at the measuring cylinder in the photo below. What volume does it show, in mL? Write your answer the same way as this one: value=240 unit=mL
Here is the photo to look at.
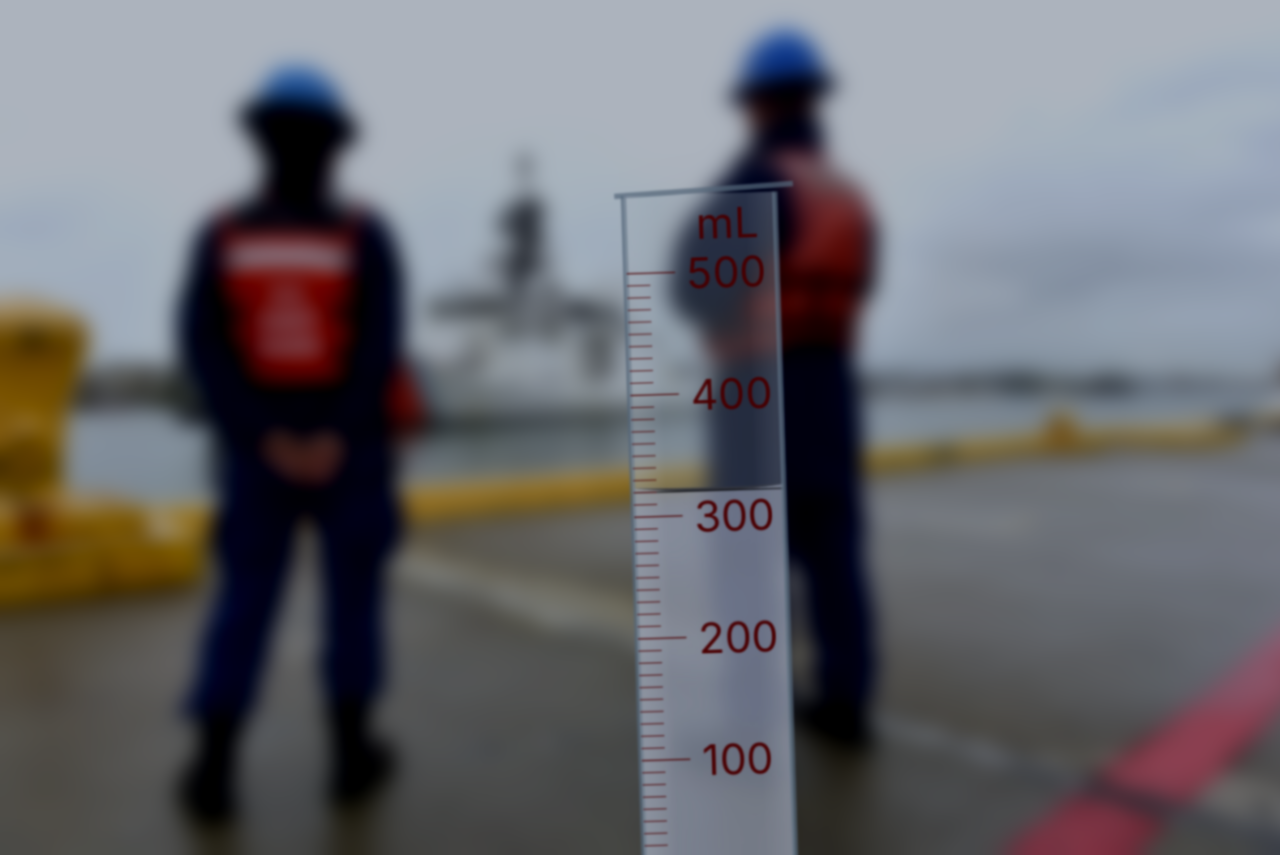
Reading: value=320 unit=mL
